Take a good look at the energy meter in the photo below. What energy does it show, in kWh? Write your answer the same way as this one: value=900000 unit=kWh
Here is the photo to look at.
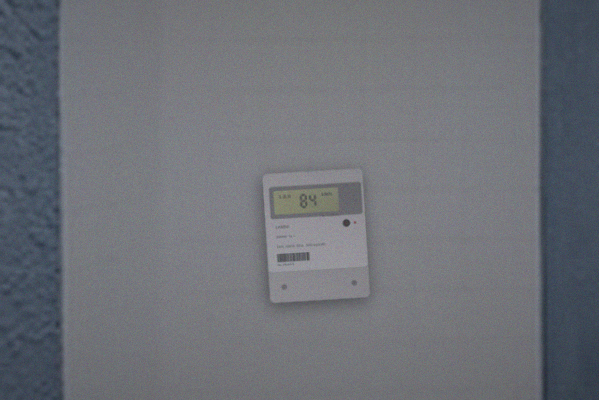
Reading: value=84 unit=kWh
